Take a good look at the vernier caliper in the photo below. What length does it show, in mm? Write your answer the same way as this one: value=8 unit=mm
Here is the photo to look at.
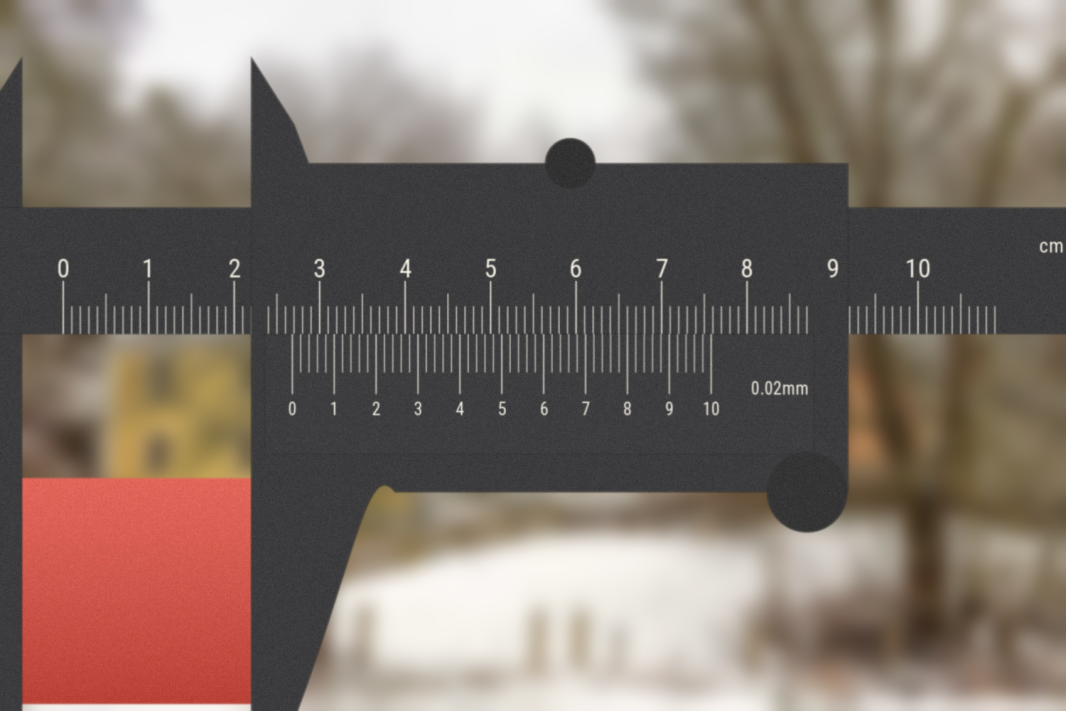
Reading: value=26.8 unit=mm
